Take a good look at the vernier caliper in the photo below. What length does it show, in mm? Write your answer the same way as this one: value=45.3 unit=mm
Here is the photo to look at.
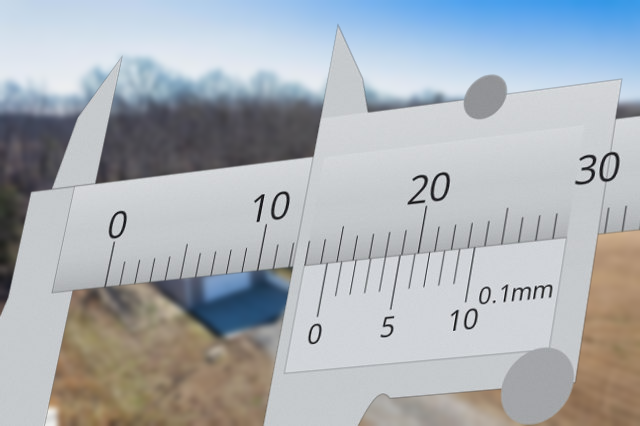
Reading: value=14.4 unit=mm
